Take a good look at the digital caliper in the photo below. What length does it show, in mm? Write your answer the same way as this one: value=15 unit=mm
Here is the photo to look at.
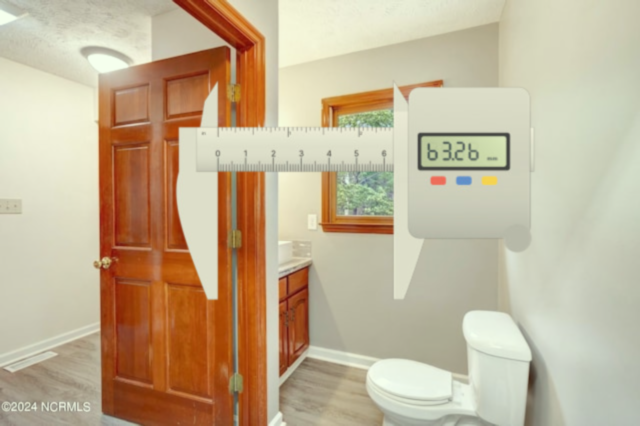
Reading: value=63.26 unit=mm
